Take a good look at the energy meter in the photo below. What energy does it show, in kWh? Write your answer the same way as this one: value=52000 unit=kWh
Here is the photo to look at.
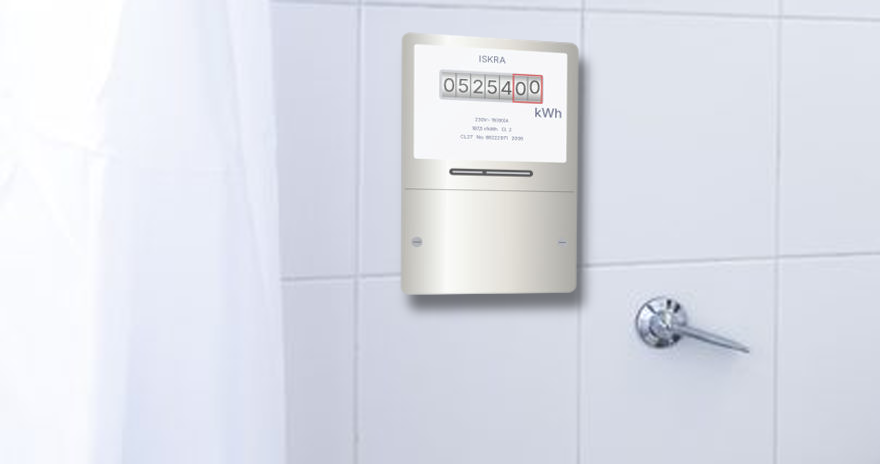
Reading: value=5254.00 unit=kWh
